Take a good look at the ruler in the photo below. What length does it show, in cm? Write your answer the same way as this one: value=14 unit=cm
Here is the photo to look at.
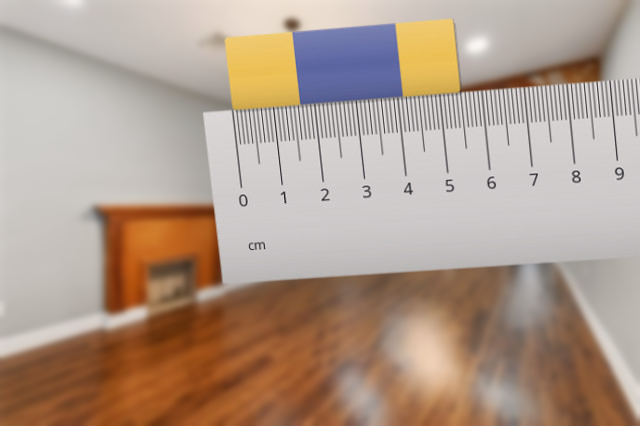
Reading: value=5.5 unit=cm
